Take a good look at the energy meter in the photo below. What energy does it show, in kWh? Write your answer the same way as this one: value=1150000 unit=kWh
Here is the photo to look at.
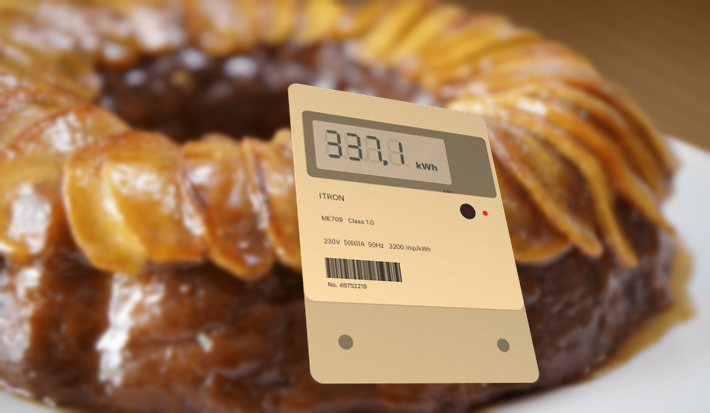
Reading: value=337.1 unit=kWh
